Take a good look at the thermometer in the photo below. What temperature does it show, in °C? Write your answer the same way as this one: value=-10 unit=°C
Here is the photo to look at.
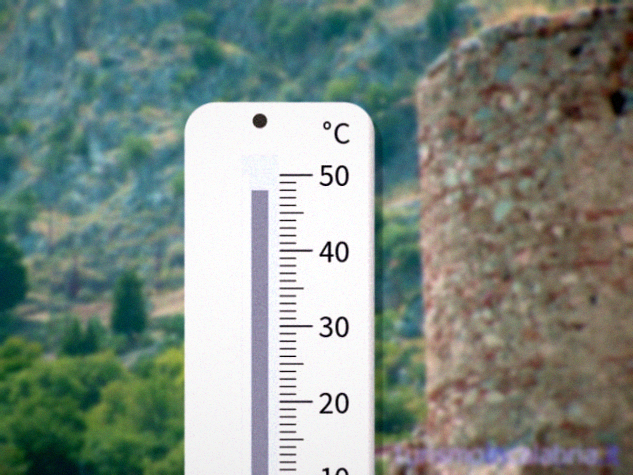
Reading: value=48 unit=°C
